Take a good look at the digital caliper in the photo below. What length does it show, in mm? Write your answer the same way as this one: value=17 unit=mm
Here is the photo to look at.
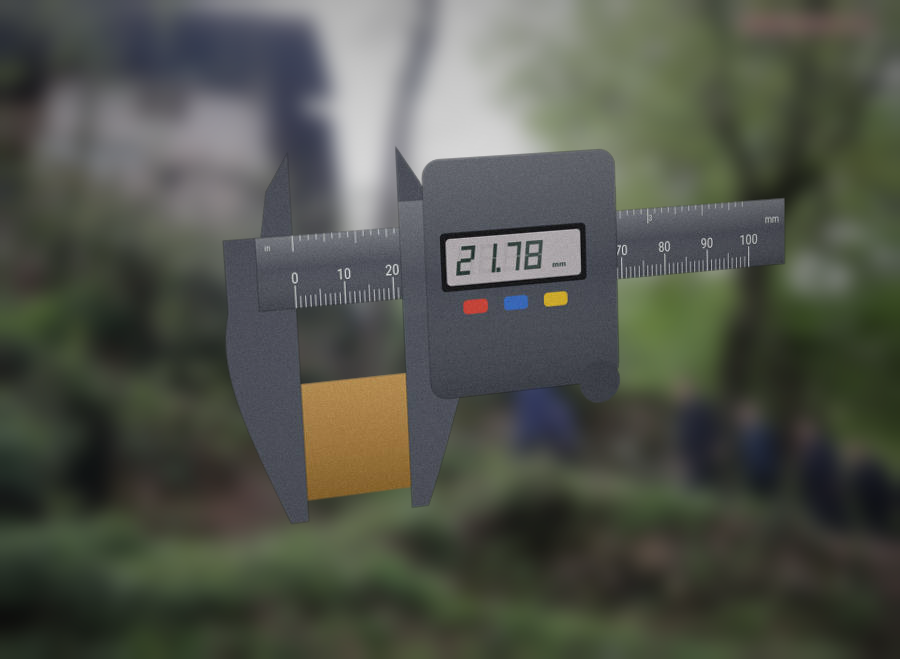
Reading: value=21.78 unit=mm
